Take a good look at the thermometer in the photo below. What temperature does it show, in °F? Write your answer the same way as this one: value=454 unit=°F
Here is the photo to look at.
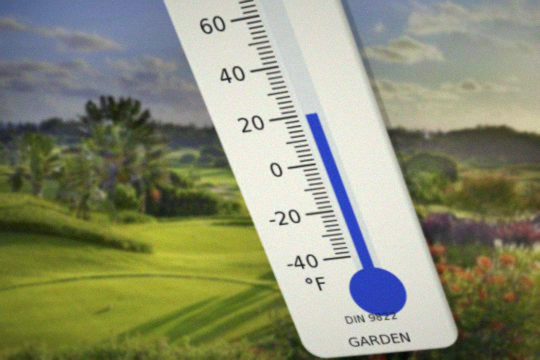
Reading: value=20 unit=°F
